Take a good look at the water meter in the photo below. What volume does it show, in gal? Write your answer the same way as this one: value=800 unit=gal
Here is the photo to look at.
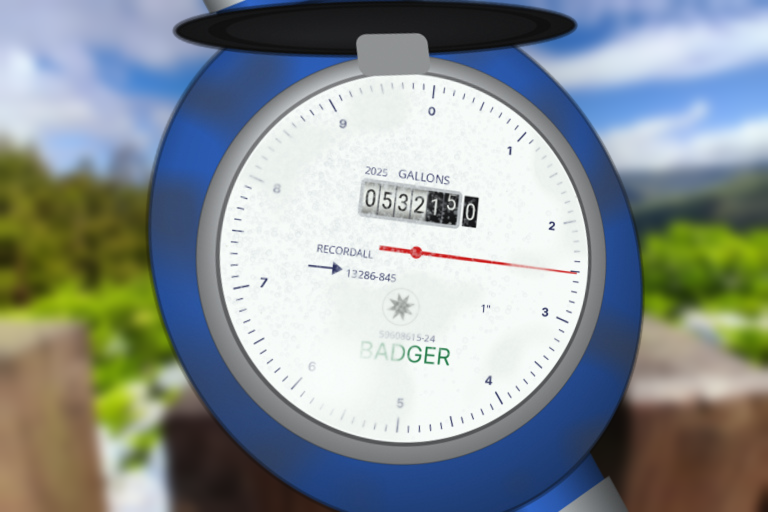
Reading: value=532152.5 unit=gal
